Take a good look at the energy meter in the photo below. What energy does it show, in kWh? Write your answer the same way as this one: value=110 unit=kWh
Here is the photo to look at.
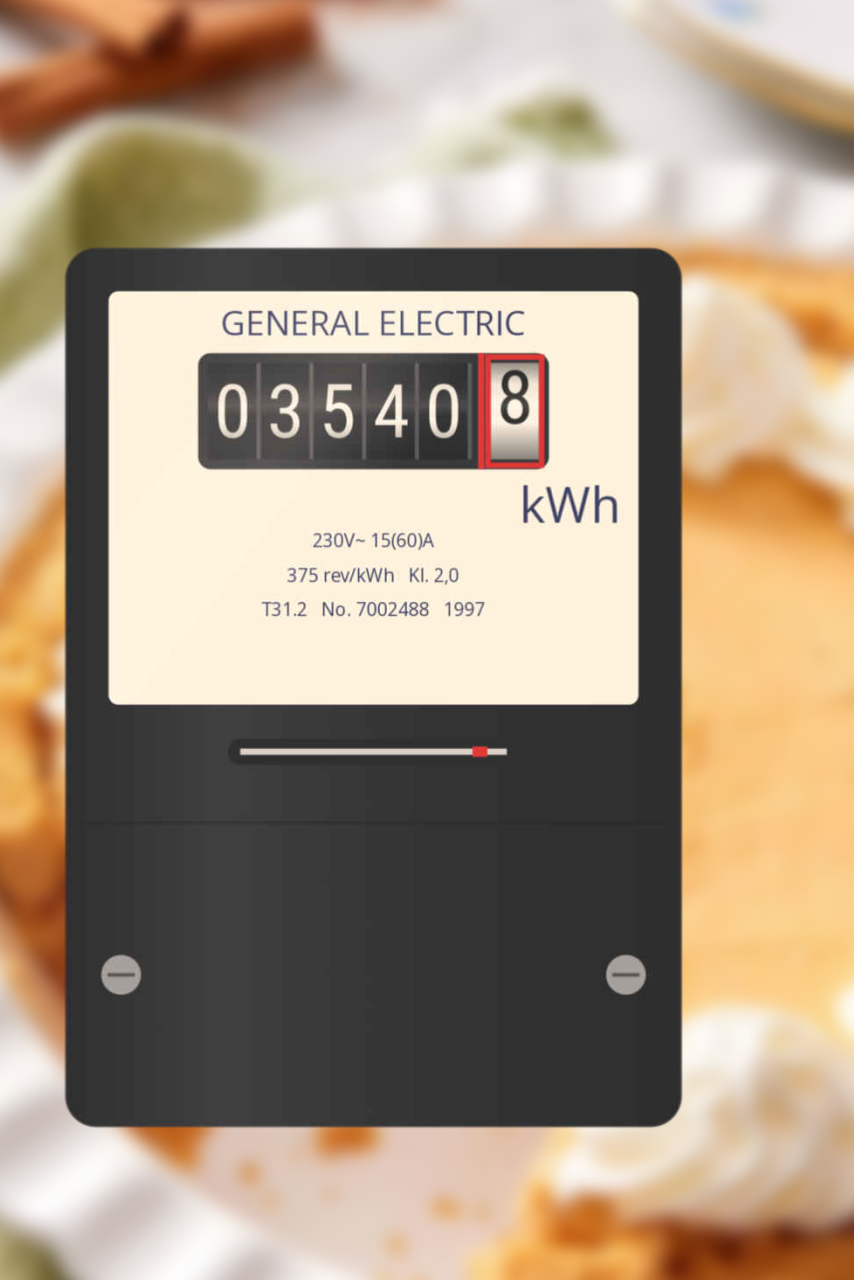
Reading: value=3540.8 unit=kWh
